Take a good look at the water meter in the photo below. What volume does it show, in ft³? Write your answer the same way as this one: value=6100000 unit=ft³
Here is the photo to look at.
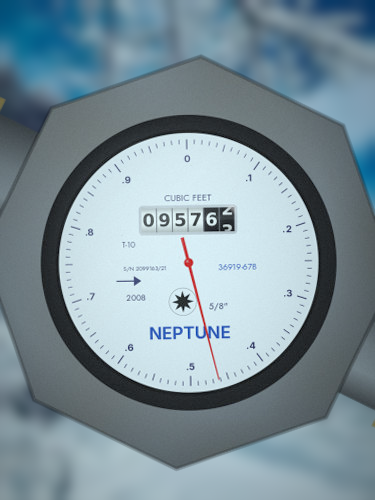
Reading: value=95762.46 unit=ft³
